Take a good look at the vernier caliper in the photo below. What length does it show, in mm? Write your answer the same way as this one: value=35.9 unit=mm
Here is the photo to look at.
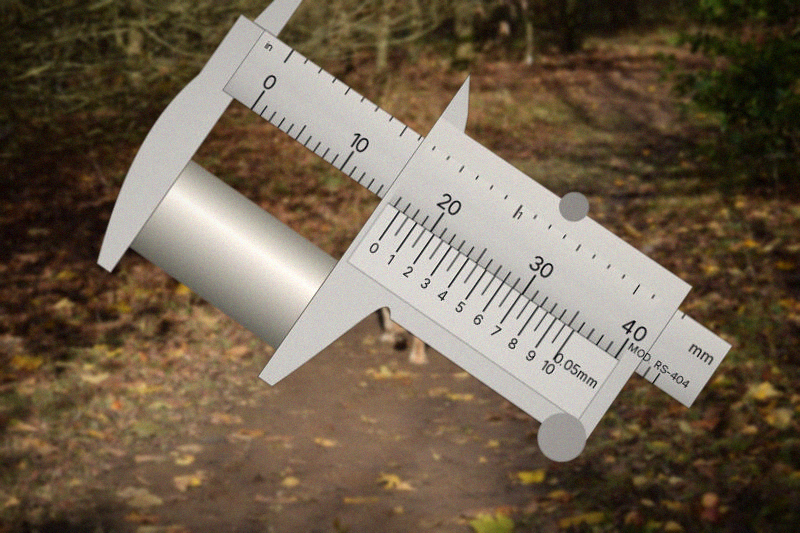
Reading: value=16.6 unit=mm
